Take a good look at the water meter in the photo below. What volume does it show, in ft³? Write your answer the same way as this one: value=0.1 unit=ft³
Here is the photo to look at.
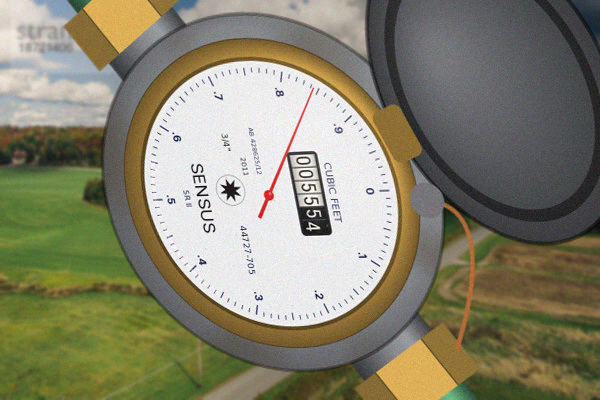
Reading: value=5553.84 unit=ft³
